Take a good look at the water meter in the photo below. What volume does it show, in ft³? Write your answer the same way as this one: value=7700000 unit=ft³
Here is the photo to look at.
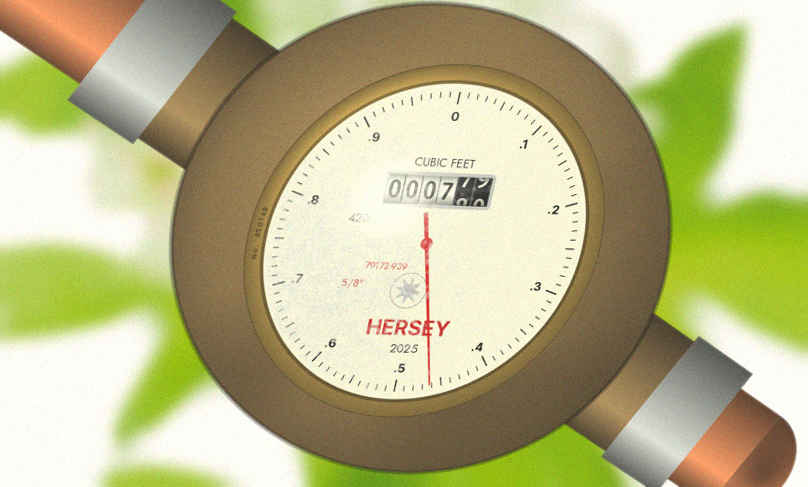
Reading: value=779.46 unit=ft³
